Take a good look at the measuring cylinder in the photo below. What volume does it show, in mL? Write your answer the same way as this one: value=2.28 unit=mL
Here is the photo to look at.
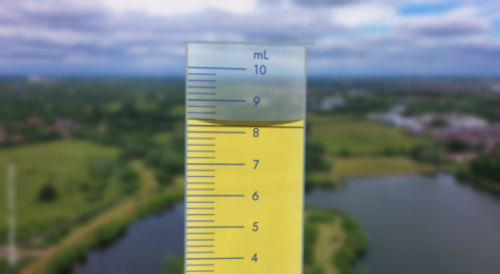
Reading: value=8.2 unit=mL
